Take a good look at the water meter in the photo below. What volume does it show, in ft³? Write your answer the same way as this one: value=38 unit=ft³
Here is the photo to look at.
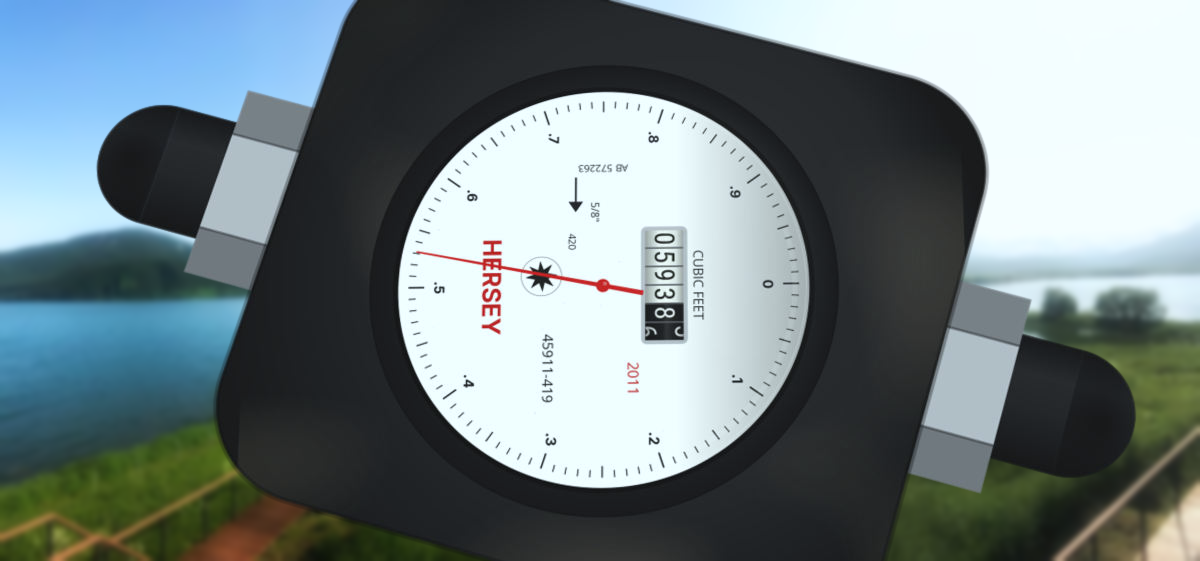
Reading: value=59385.53 unit=ft³
